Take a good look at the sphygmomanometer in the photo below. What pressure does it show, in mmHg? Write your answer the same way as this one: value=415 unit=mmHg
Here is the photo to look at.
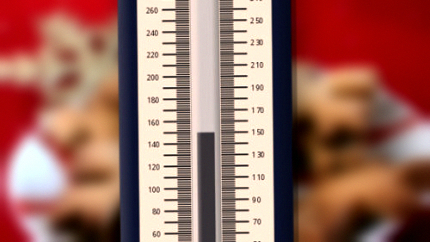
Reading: value=150 unit=mmHg
